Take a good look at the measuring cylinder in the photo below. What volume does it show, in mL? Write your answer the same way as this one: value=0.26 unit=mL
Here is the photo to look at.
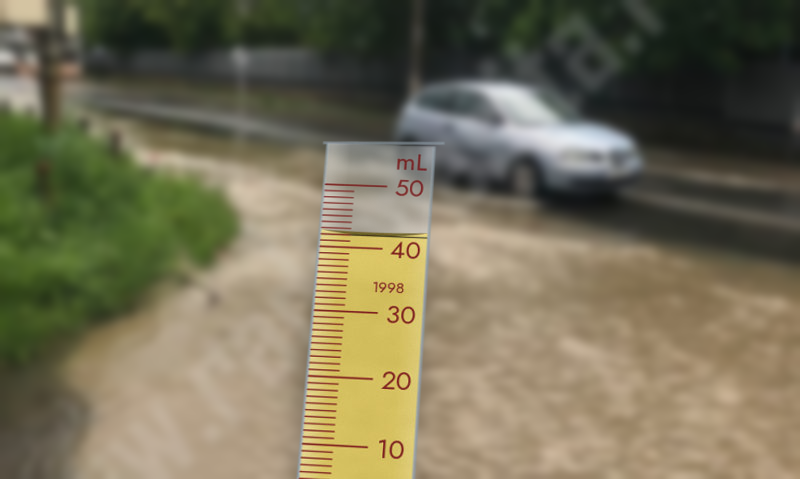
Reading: value=42 unit=mL
